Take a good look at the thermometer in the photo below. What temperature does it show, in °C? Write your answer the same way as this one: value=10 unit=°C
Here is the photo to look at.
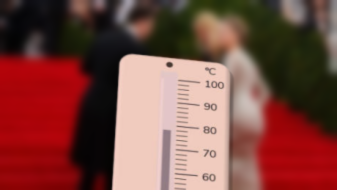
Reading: value=78 unit=°C
